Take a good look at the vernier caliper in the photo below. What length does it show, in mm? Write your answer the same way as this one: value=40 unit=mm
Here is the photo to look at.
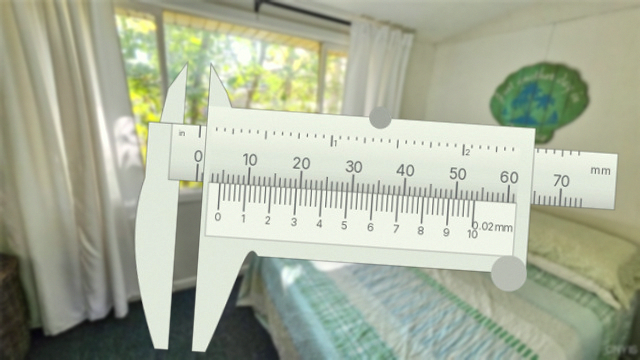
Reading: value=4.5 unit=mm
